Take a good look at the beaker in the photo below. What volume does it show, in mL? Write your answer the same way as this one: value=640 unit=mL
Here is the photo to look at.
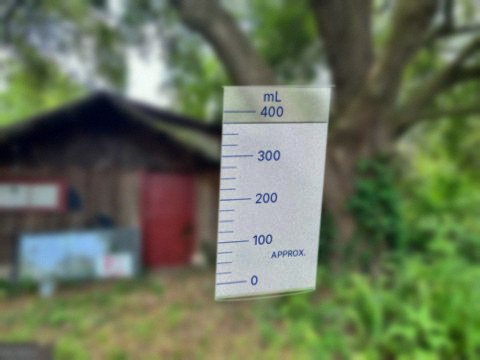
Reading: value=375 unit=mL
